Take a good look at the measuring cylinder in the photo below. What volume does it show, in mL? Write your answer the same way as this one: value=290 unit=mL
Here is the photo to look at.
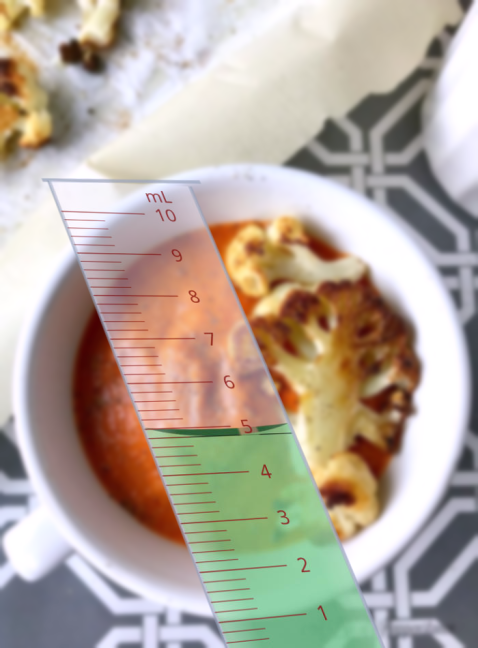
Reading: value=4.8 unit=mL
